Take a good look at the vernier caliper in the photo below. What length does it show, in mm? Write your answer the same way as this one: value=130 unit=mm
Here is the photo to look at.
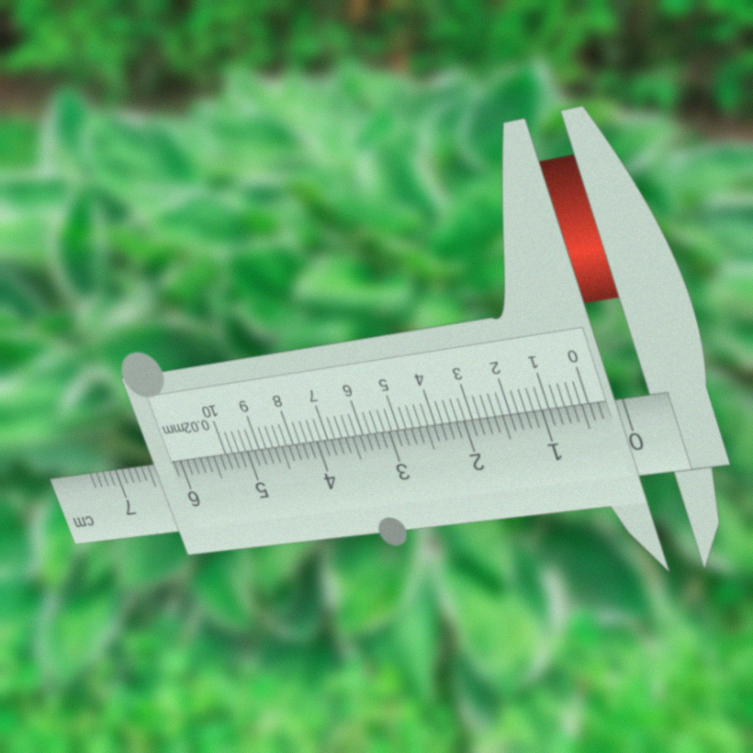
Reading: value=4.2 unit=mm
